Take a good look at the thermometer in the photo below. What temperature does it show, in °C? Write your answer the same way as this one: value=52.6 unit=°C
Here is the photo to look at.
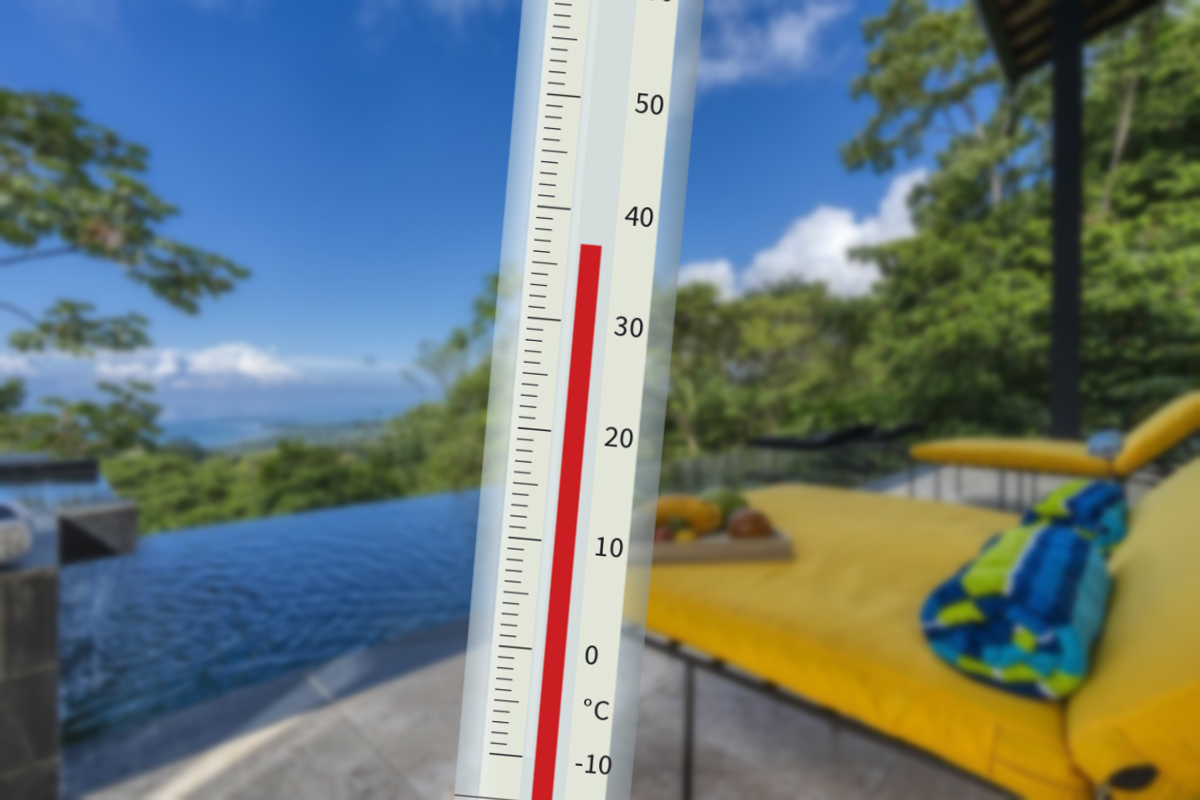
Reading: value=37 unit=°C
